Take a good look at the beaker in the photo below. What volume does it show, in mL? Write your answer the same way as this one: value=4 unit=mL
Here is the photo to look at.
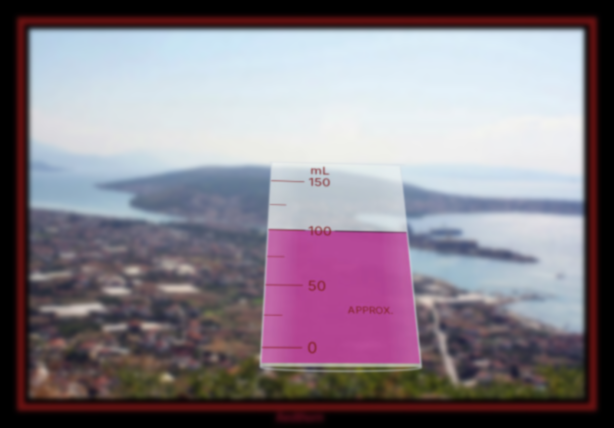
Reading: value=100 unit=mL
